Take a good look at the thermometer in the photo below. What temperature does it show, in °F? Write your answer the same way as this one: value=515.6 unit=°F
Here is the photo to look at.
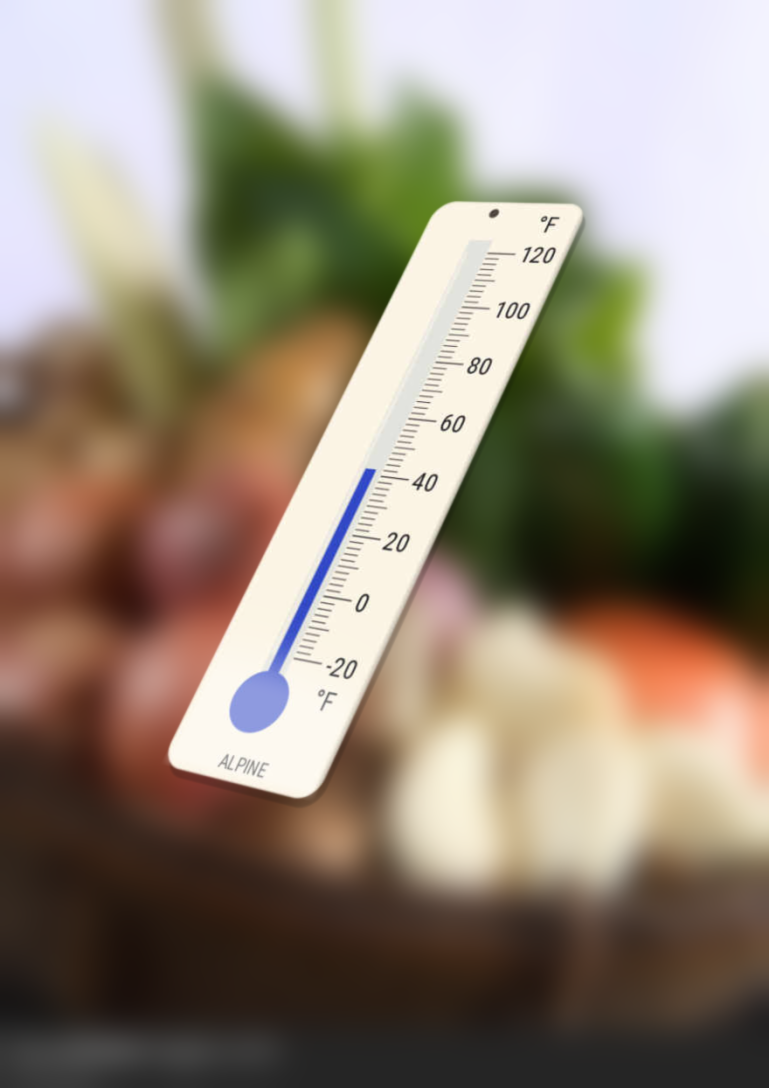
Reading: value=42 unit=°F
